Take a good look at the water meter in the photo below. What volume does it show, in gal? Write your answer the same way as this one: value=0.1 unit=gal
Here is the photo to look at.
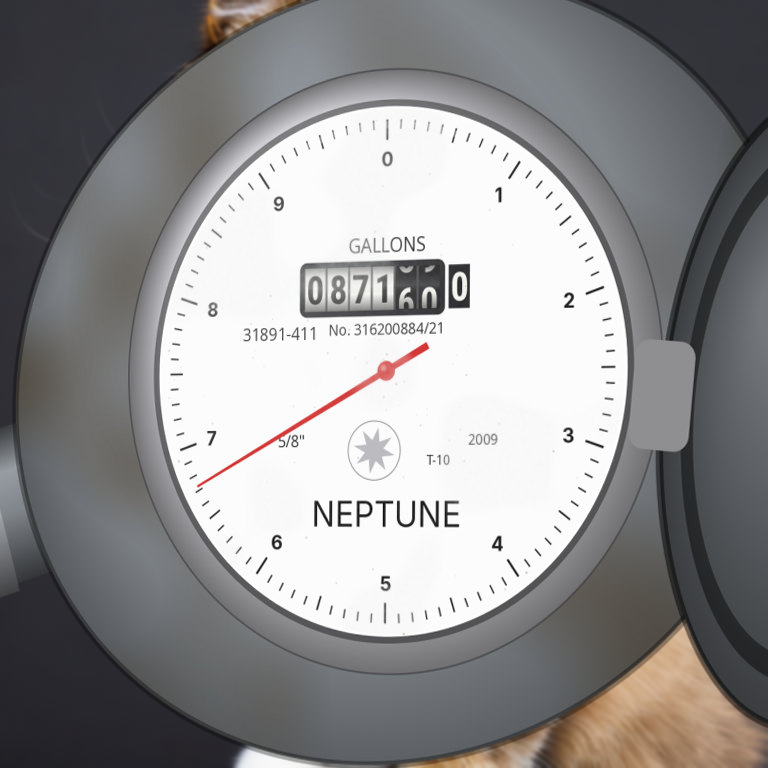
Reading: value=871596.7 unit=gal
